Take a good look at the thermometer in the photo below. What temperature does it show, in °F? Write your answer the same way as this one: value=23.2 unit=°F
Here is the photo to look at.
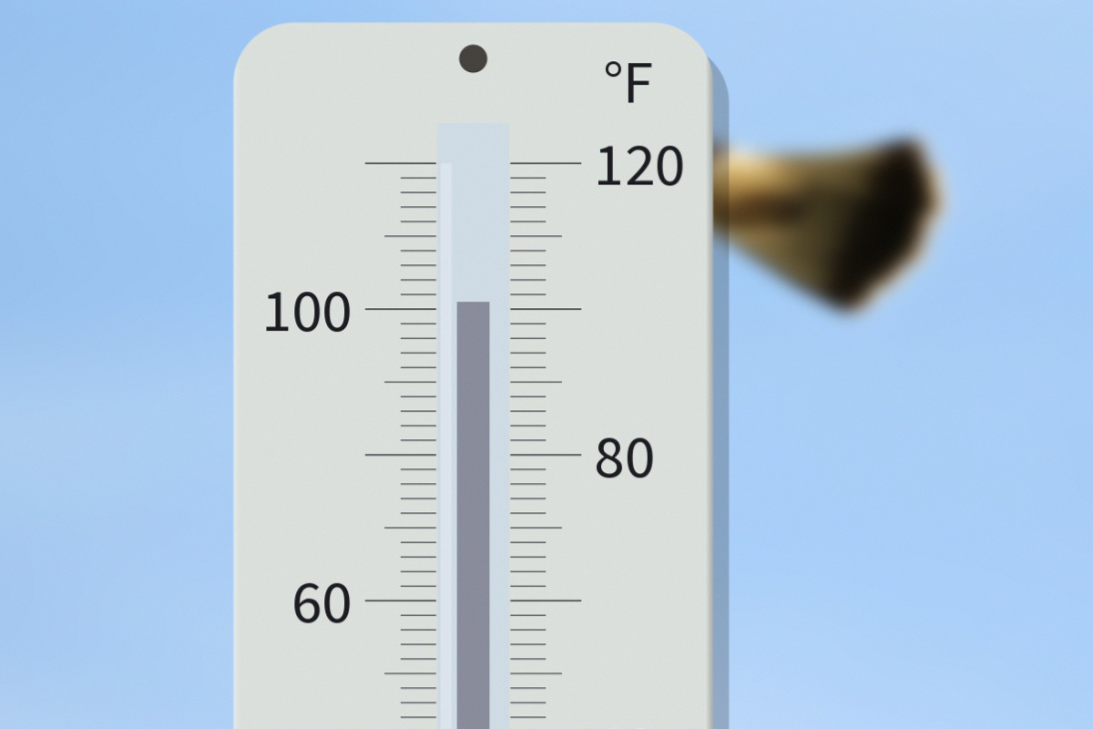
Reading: value=101 unit=°F
